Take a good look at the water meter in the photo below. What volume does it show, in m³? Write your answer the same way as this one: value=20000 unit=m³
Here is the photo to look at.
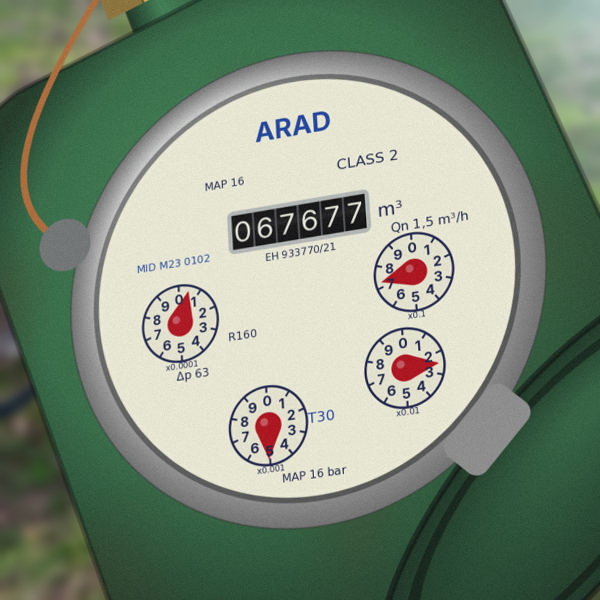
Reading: value=67677.7250 unit=m³
